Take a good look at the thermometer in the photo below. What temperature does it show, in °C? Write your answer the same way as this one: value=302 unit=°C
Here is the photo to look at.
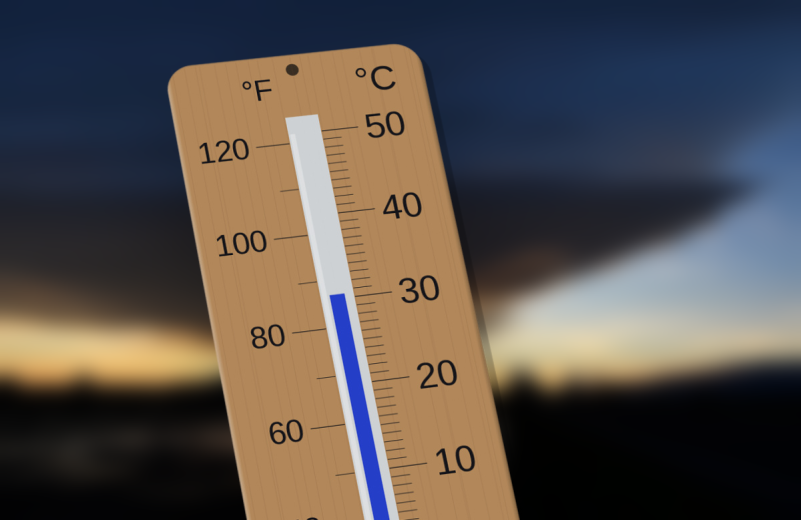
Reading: value=30.5 unit=°C
